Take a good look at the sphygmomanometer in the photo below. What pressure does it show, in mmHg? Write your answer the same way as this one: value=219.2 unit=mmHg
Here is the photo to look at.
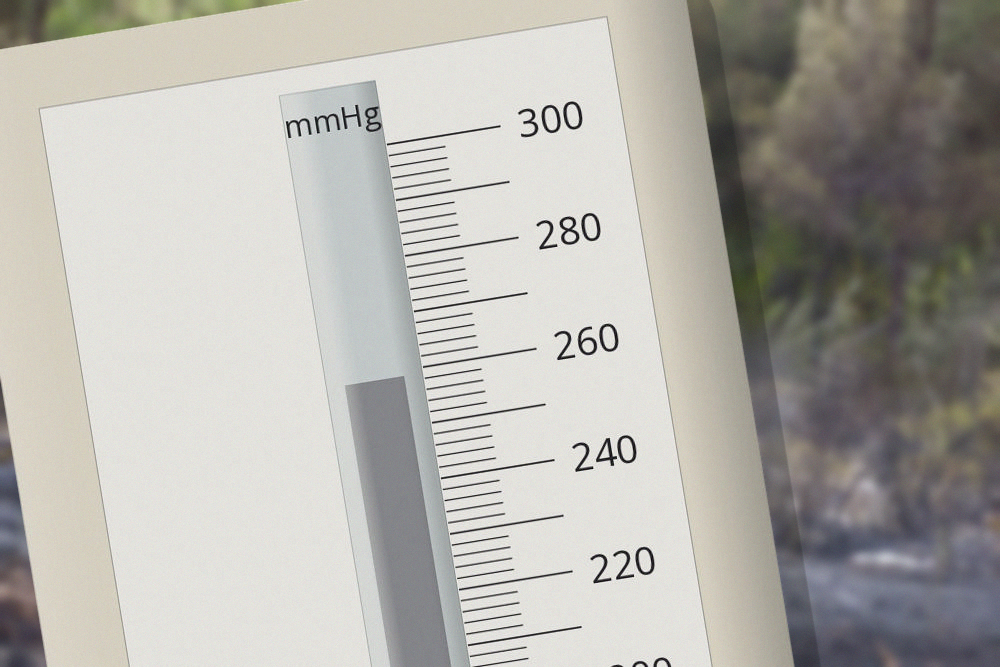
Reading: value=259 unit=mmHg
